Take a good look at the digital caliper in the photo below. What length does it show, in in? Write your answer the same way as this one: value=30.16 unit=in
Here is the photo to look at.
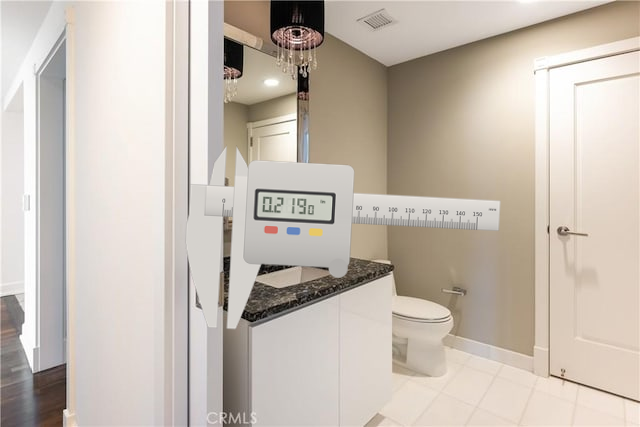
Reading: value=0.2190 unit=in
